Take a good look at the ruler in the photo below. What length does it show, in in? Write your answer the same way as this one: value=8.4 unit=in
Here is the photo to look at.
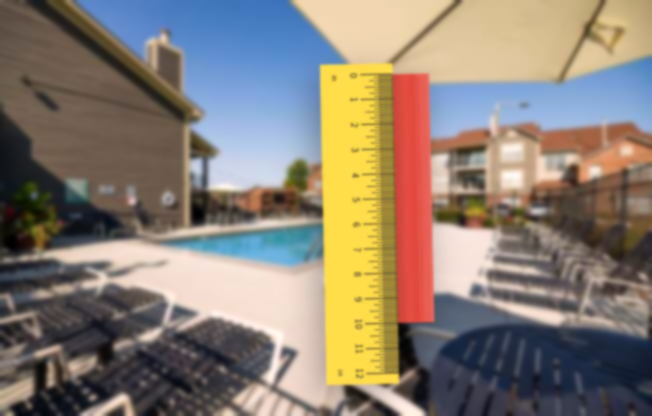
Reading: value=10 unit=in
